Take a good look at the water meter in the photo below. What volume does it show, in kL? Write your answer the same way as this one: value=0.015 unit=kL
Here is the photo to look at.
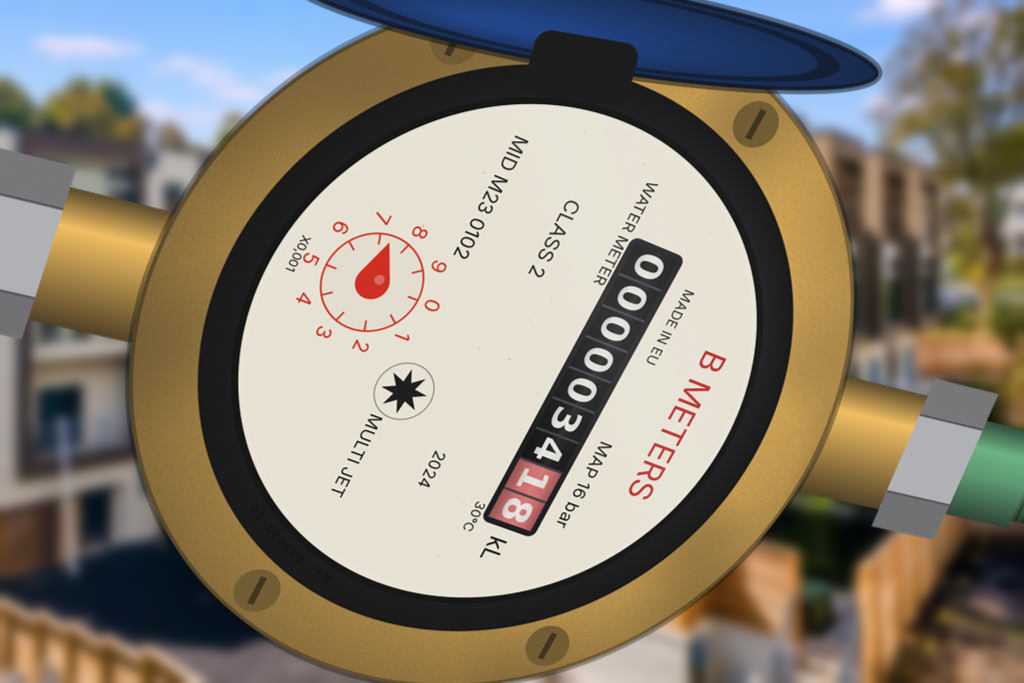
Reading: value=34.187 unit=kL
